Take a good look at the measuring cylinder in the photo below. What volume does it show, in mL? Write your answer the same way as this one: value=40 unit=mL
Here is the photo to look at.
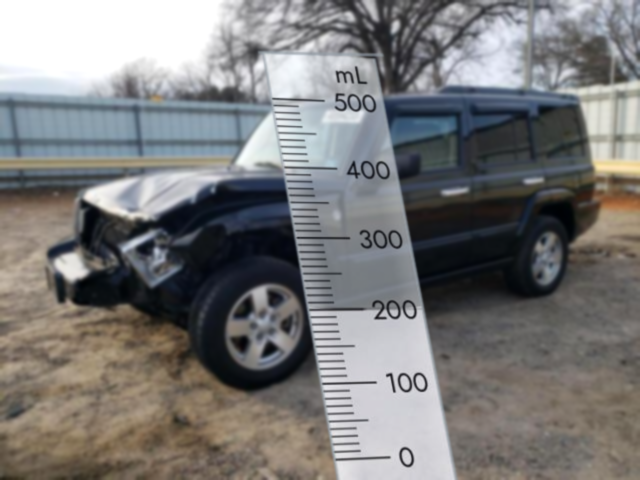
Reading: value=200 unit=mL
